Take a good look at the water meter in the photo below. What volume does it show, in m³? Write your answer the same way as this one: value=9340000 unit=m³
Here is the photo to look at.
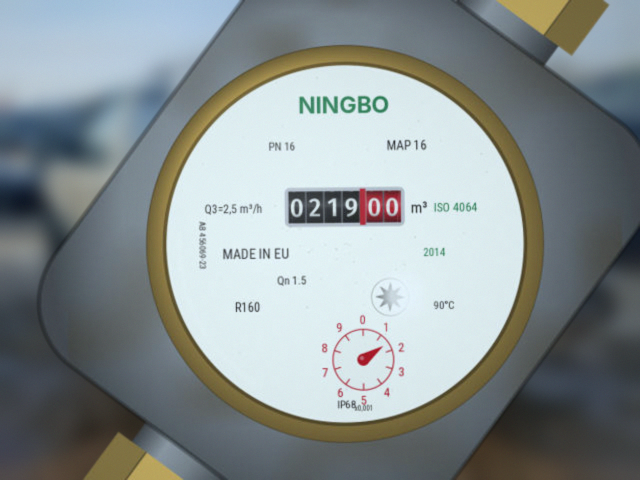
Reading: value=219.001 unit=m³
